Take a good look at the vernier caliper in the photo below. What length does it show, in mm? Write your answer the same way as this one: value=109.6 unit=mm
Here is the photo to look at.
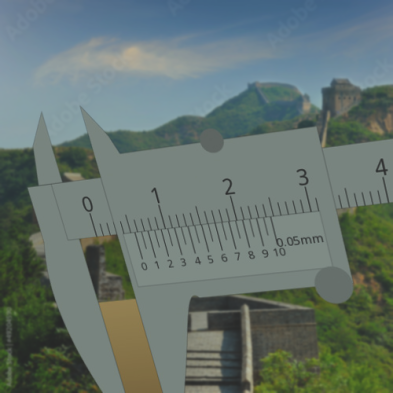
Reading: value=5.6 unit=mm
